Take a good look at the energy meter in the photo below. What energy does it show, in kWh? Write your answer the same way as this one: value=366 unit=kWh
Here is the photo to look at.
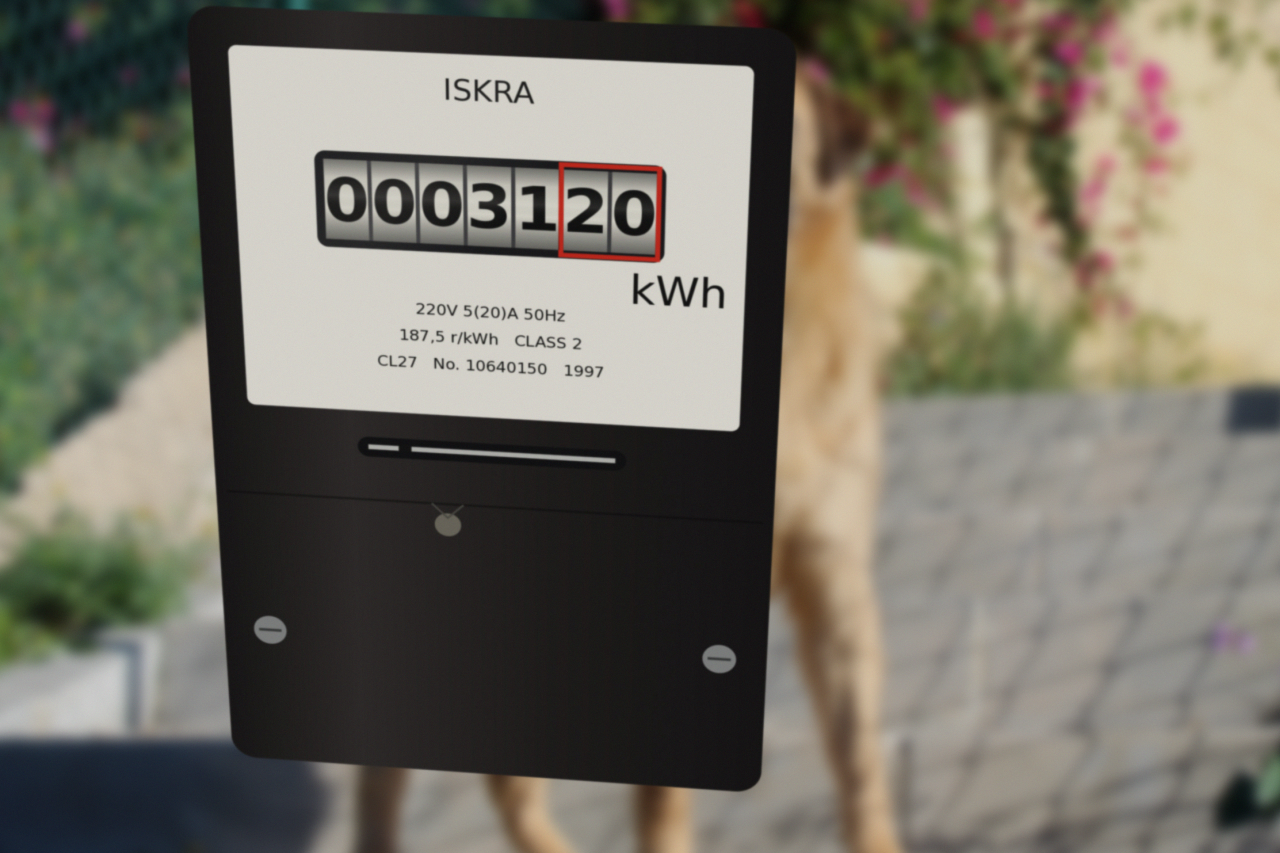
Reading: value=31.20 unit=kWh
